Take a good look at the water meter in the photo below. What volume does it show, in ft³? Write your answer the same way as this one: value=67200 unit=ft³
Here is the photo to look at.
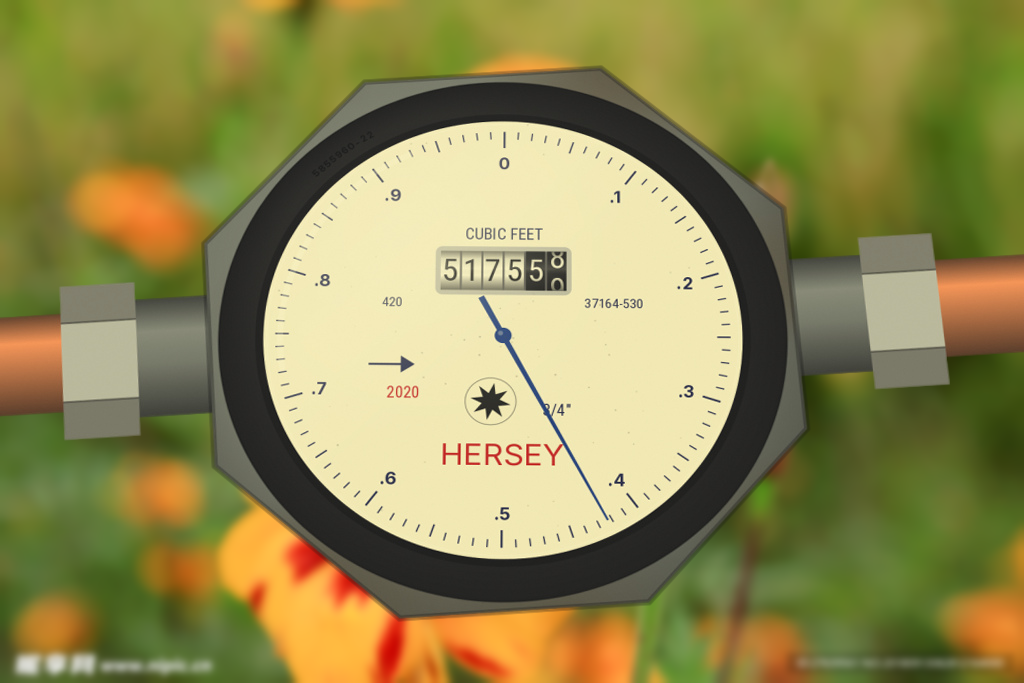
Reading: value=517558.42 unit=ft³
